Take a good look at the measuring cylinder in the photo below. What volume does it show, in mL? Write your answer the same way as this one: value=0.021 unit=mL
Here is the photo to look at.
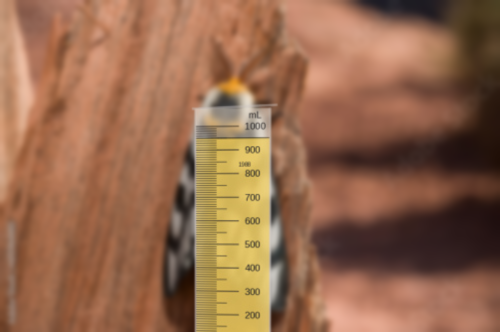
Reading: value=950 unit=mL
